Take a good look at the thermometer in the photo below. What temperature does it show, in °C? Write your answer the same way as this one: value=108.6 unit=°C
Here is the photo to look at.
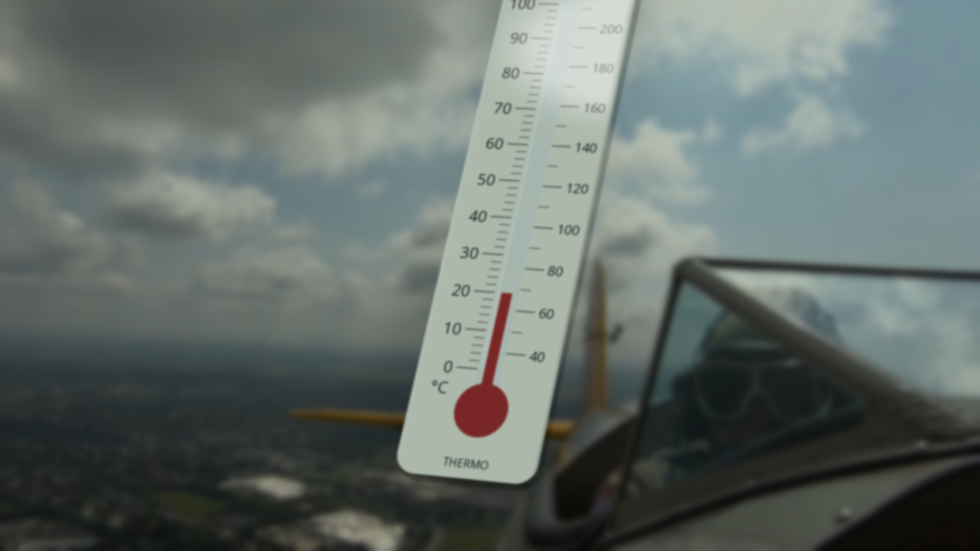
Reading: value=20 unit=°C
